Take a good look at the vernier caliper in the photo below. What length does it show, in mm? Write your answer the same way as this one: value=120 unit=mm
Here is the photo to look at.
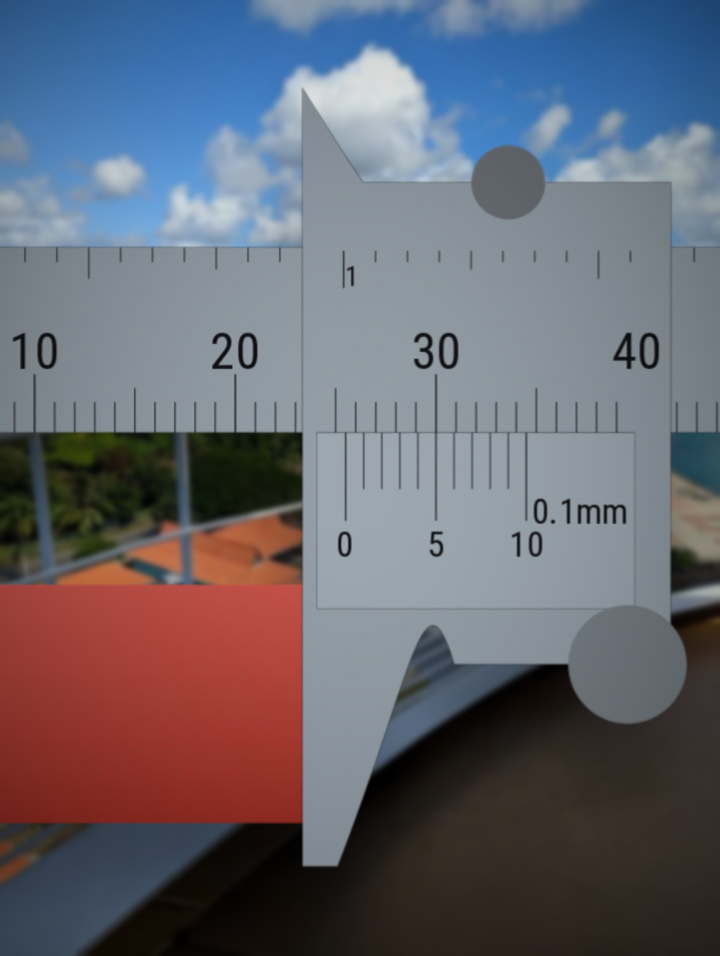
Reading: value=25.5 unit=mm
